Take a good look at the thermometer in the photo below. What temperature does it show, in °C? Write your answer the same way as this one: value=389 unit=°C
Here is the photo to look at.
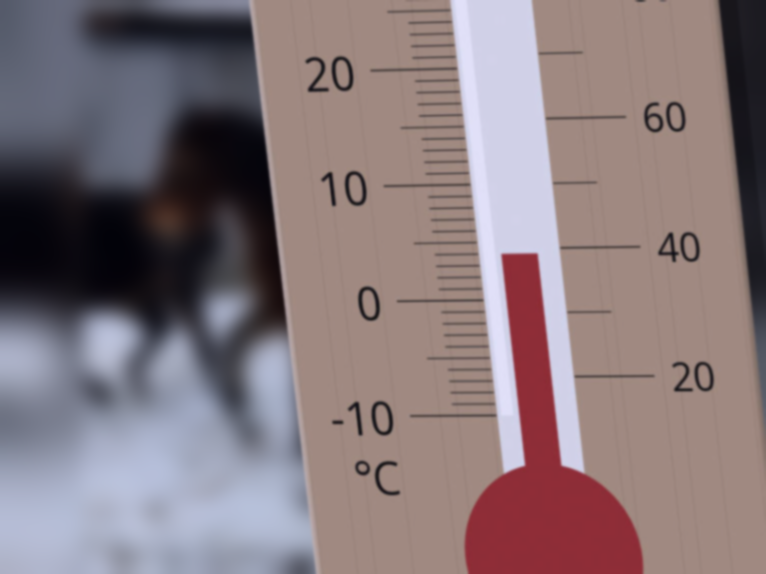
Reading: value=4 unit=°C
